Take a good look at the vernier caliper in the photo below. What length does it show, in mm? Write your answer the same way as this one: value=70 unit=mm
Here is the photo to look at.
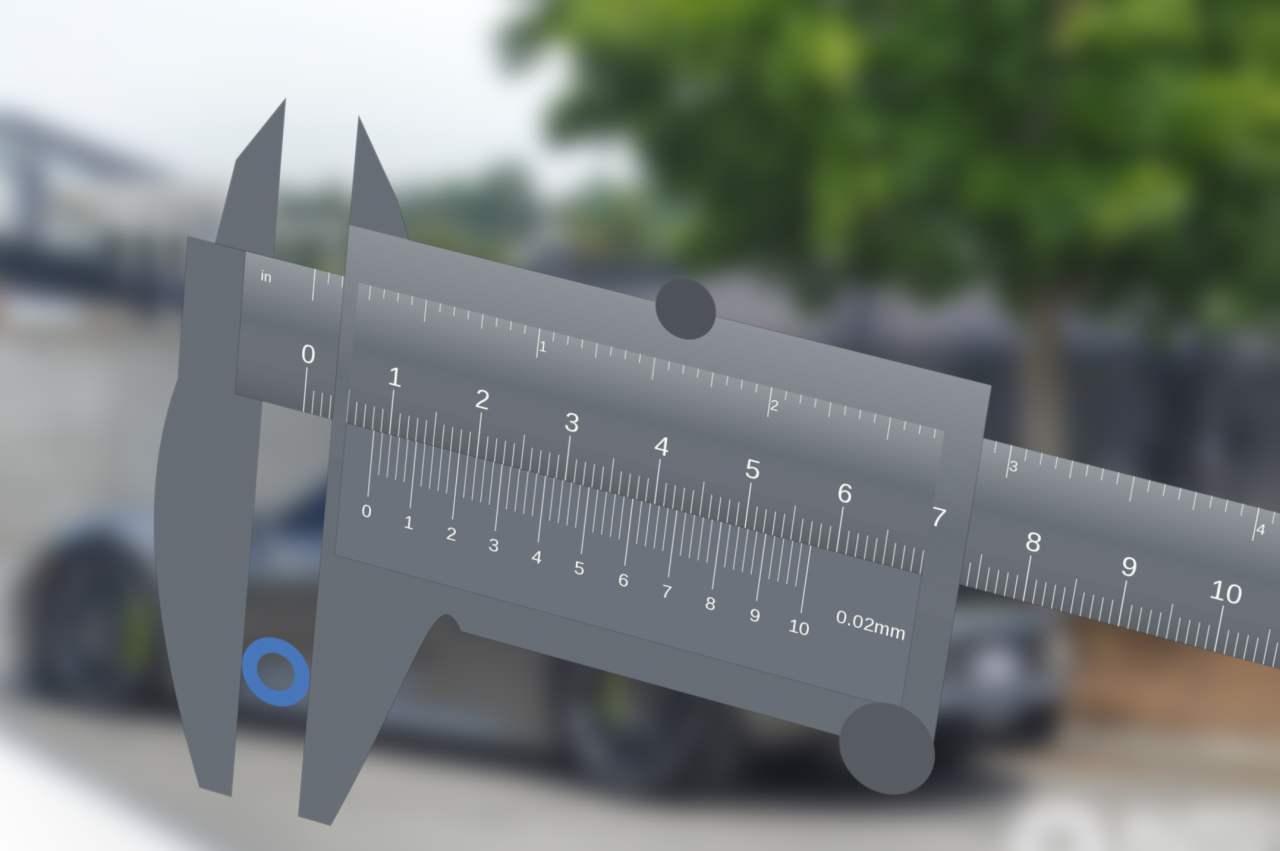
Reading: value=8.2 unit=mm
